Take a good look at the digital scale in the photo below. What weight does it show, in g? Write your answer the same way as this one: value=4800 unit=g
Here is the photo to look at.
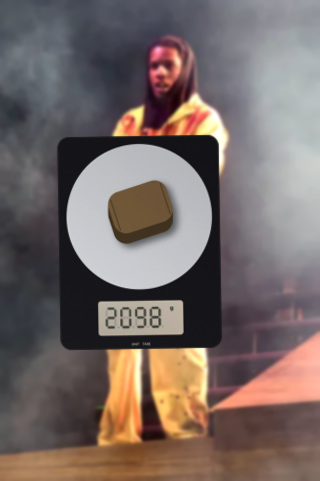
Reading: value=2098 unit=g
